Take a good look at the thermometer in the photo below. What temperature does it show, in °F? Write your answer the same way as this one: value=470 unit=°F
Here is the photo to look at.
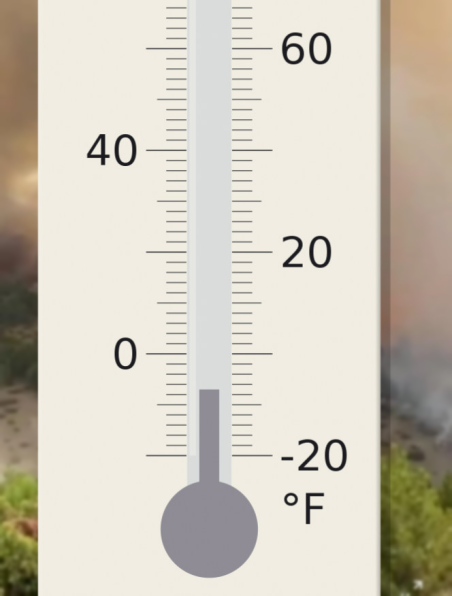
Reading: value=-7 unit=°F
